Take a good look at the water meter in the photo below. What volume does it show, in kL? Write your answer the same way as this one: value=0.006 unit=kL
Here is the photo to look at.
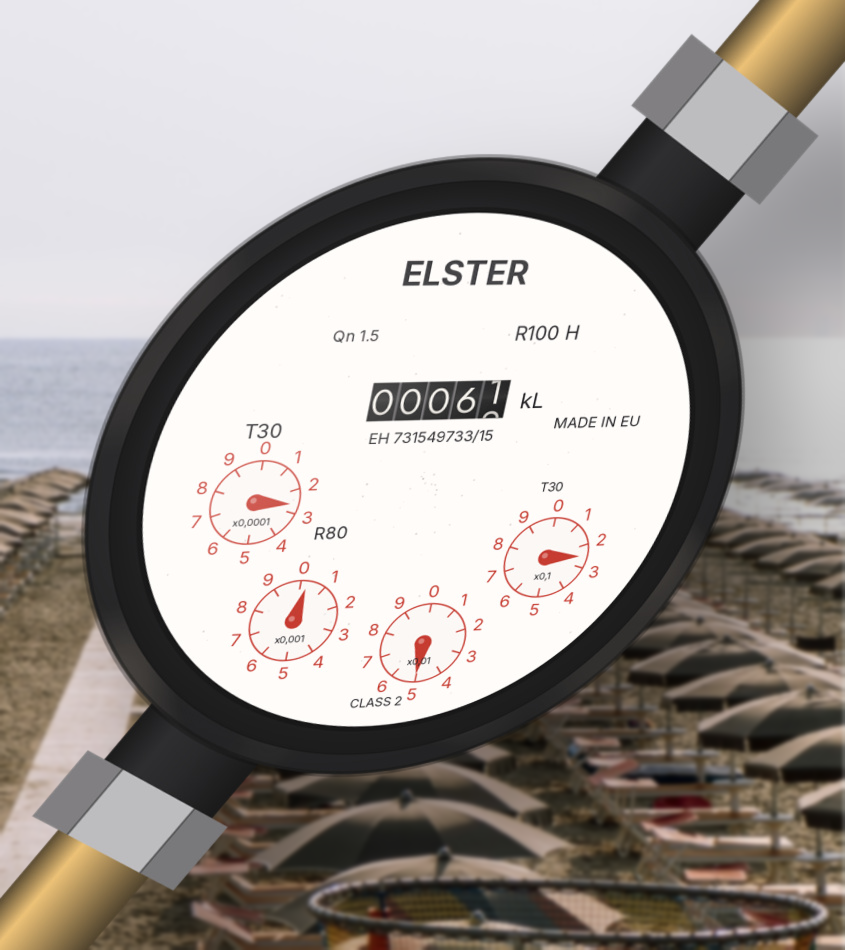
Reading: value=61.2502 unit=kL
